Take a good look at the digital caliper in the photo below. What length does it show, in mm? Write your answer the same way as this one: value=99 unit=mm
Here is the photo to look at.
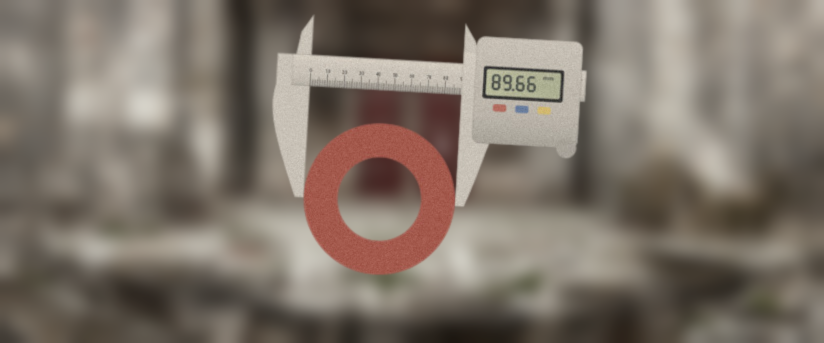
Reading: value=89.66 unit=mm
